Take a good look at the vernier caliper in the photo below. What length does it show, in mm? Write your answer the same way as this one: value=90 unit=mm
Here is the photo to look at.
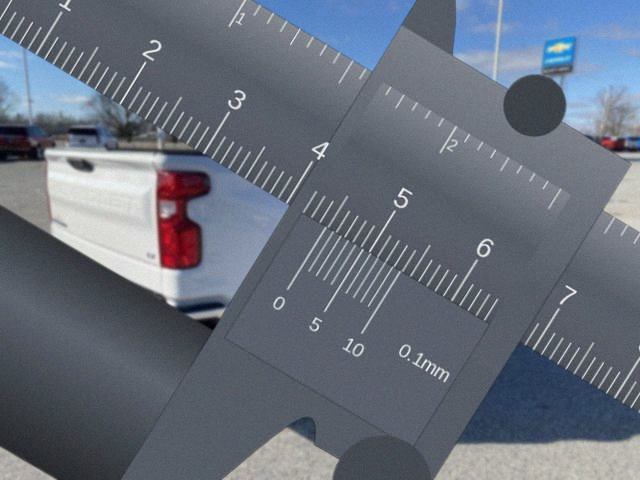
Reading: value=44.8 unit=mm
